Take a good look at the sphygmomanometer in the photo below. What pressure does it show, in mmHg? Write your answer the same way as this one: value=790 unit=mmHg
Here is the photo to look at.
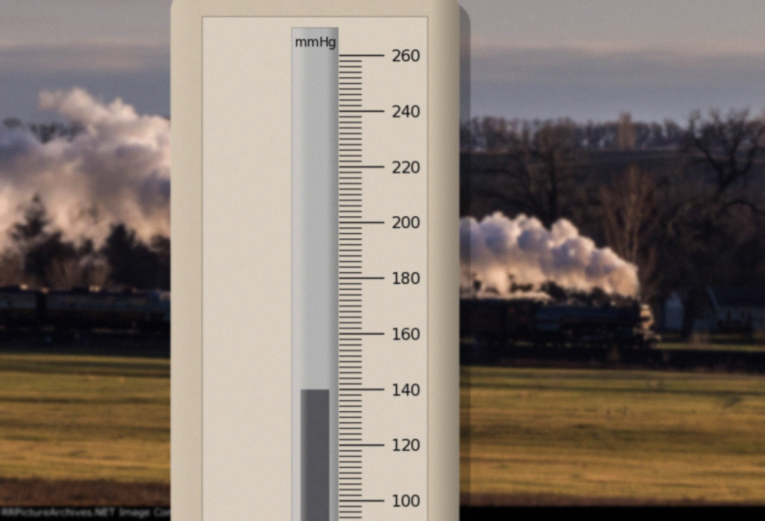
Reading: value=140 unit=mmHg
